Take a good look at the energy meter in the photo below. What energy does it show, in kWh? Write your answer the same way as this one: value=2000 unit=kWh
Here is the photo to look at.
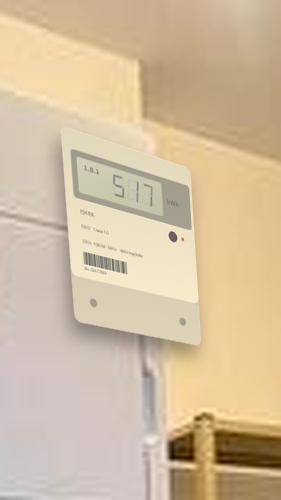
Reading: value=517 unit=kWh
